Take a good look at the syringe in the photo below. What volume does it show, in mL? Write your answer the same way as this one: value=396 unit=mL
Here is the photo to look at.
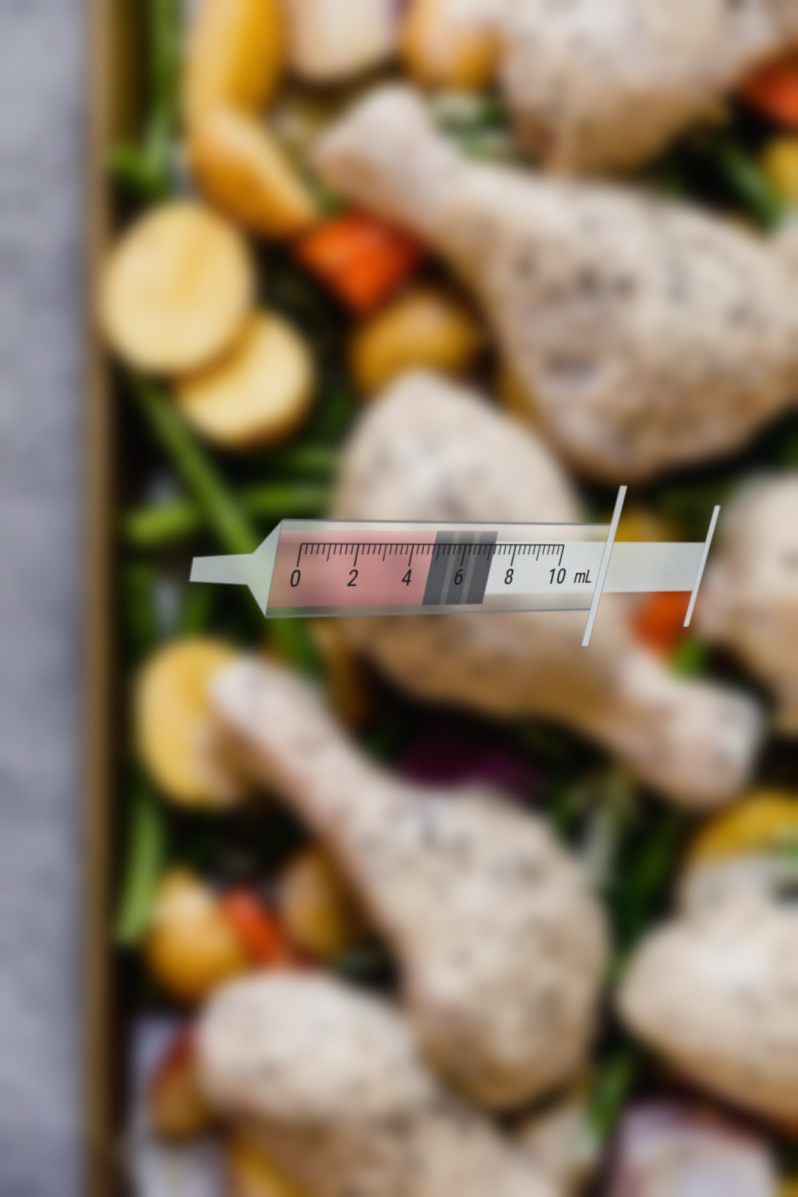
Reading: value=4.8 unit=mL
